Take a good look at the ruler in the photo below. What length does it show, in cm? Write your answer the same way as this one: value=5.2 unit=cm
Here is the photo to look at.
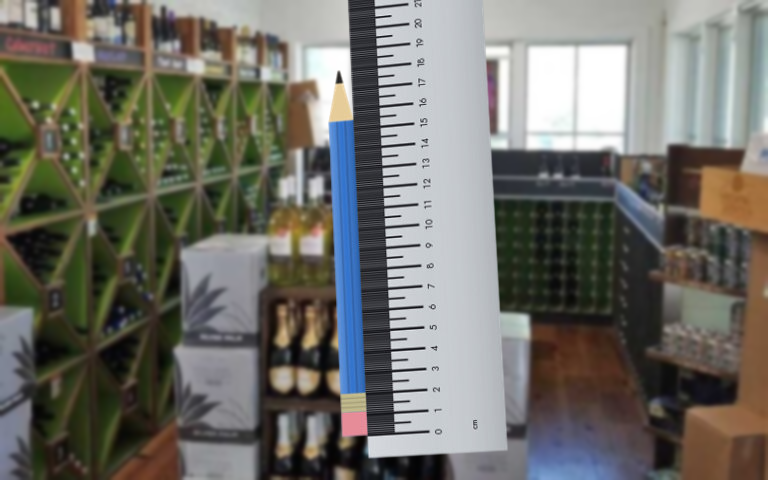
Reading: value=18 unit=cm
